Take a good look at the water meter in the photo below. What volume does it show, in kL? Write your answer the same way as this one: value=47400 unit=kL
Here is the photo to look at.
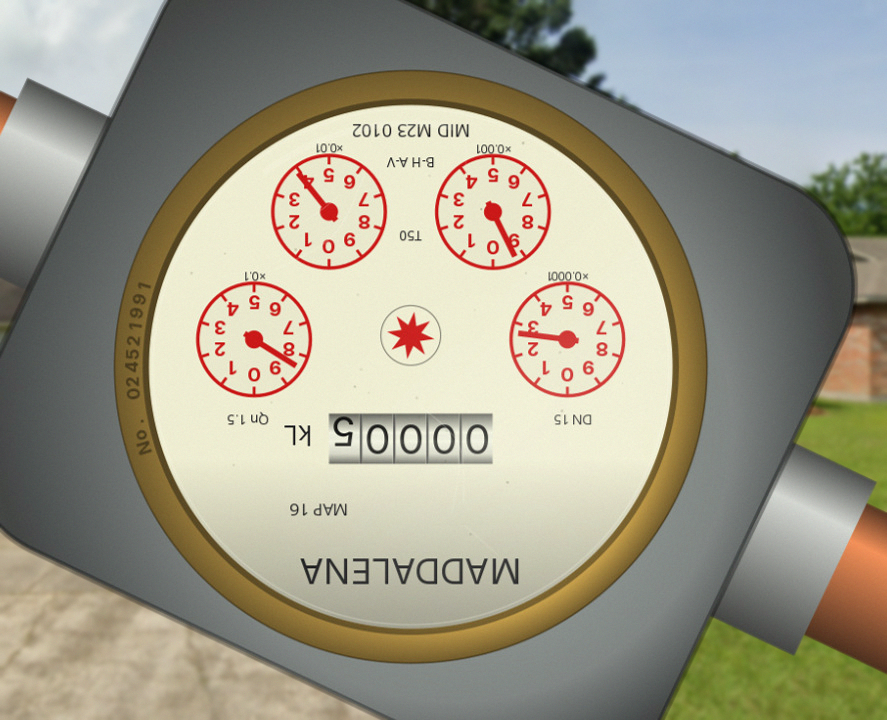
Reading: value=4.8392 unit=kL
